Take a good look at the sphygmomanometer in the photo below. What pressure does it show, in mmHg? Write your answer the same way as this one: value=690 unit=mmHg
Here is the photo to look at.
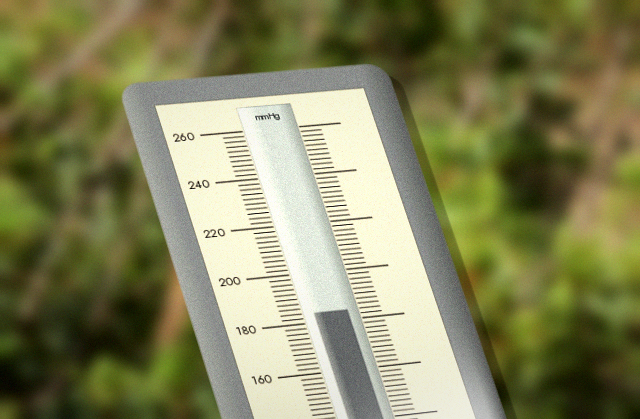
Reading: value=184 unit=mmHg
